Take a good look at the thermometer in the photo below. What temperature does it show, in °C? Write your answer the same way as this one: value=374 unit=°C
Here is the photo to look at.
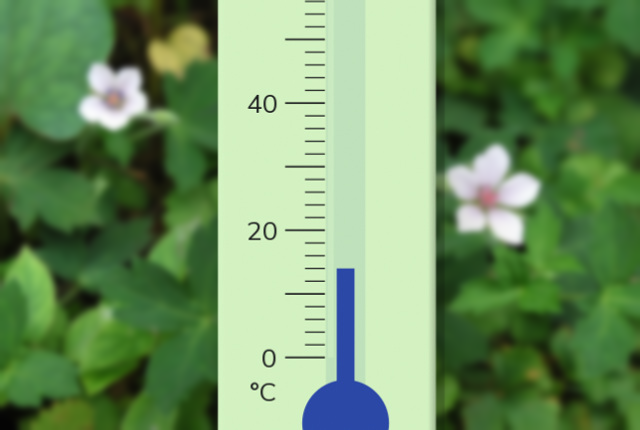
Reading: value=14 unit=°C
